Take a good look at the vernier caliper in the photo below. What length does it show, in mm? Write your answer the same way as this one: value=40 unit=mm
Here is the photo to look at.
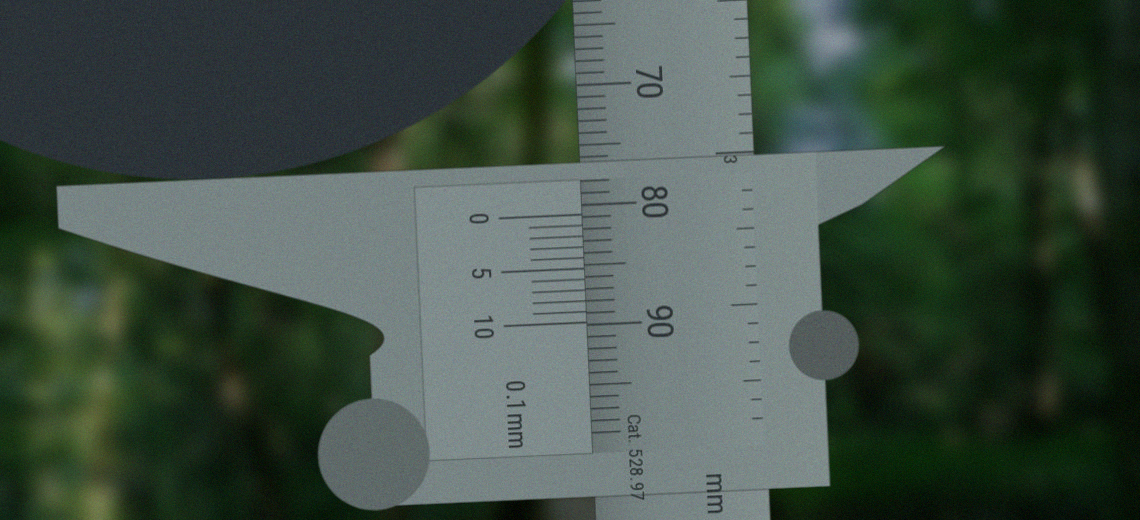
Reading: value=80.8 unit=mm
